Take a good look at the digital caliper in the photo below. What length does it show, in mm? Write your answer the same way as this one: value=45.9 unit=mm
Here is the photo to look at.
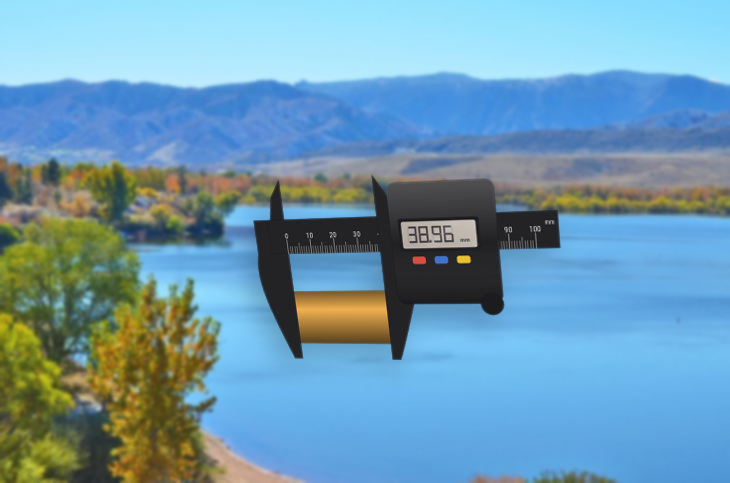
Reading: value=38.96 unit=mm
